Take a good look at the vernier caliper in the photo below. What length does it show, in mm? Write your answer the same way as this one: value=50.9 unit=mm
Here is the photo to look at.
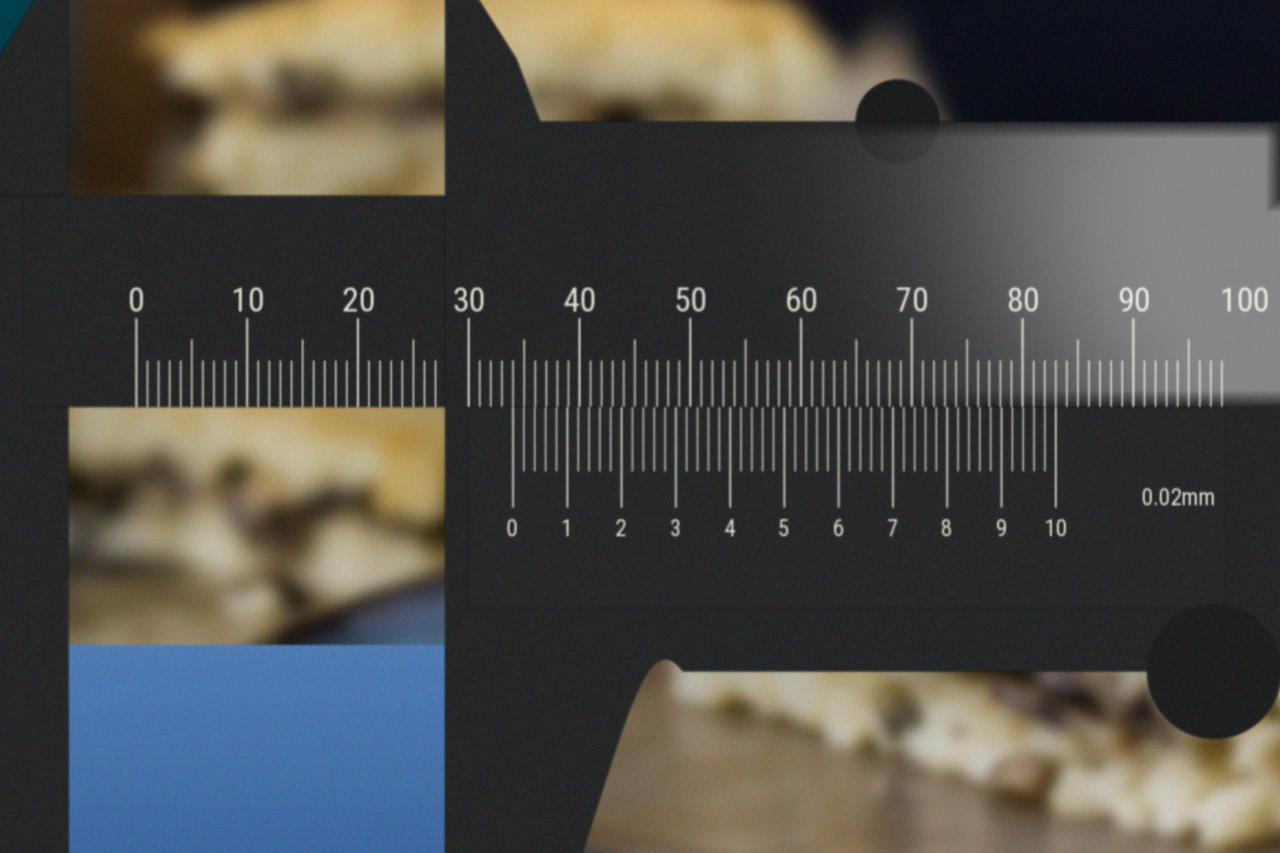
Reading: value=34.0 unit=mm
